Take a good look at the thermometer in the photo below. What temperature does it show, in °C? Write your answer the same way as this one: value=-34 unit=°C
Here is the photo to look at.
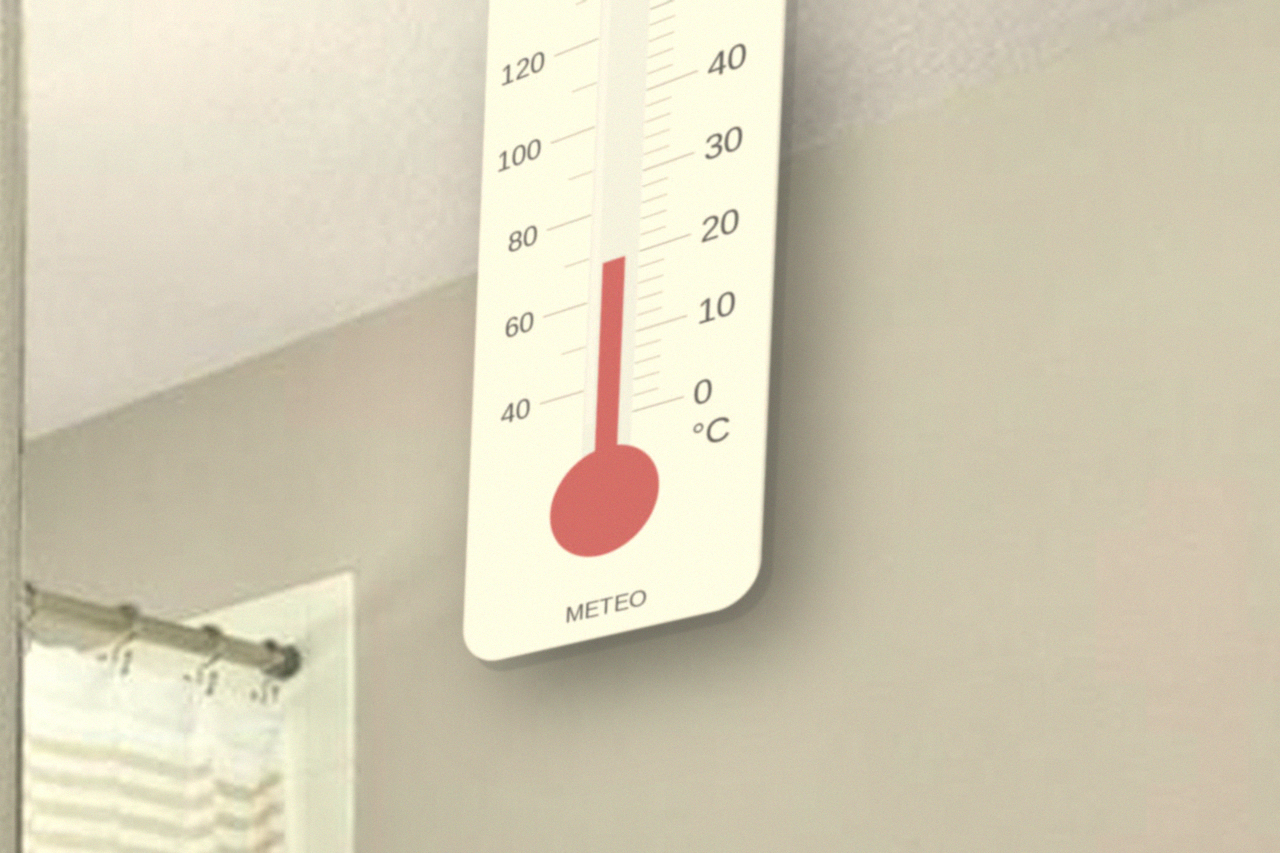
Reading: value=20 unit=°C
